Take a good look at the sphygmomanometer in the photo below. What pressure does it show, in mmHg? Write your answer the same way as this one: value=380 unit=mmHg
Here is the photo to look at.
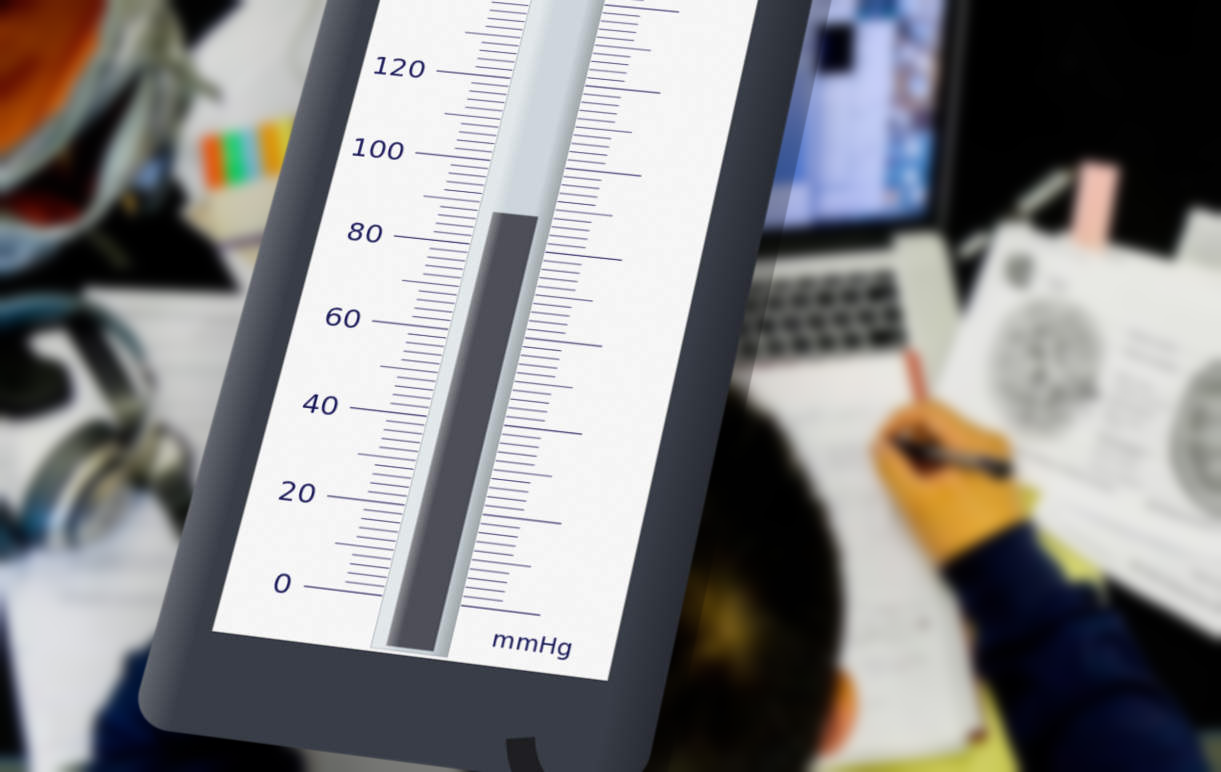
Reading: value=88 unit=mmHg
